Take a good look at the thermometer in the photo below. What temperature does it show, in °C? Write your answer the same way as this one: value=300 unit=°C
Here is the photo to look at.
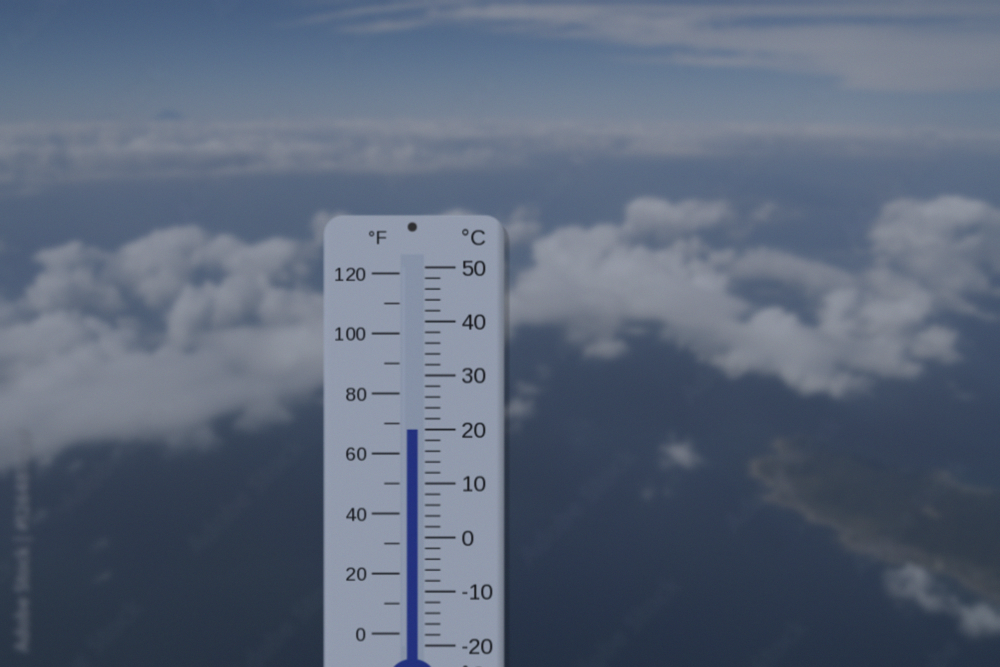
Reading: value=20 unit=°C
